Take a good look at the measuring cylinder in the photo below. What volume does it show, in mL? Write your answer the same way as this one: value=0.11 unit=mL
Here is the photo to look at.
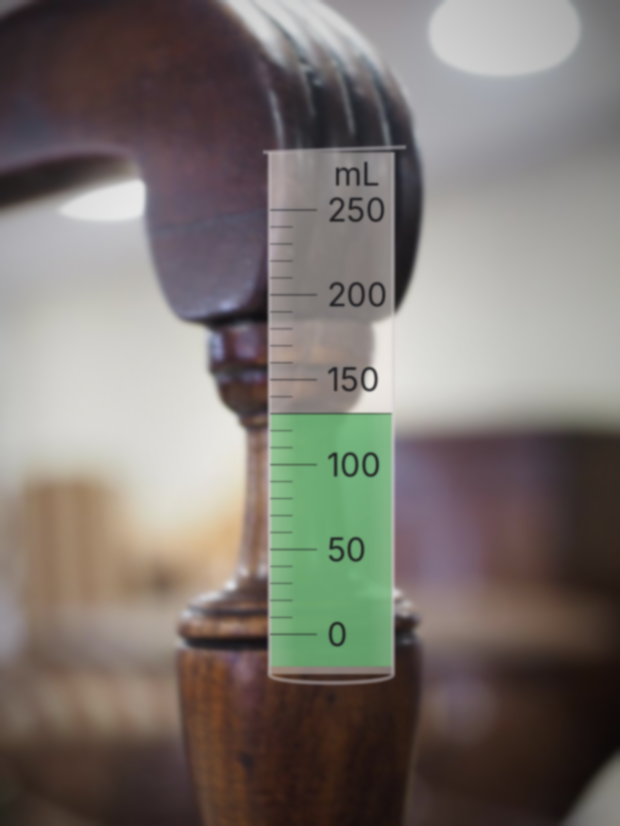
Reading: value=130 unit=mL
